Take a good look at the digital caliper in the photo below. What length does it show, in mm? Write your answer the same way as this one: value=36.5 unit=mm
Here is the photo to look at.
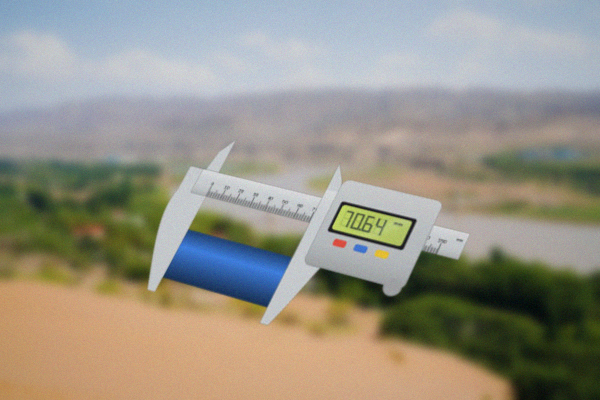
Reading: value=70.64 unit=mm
